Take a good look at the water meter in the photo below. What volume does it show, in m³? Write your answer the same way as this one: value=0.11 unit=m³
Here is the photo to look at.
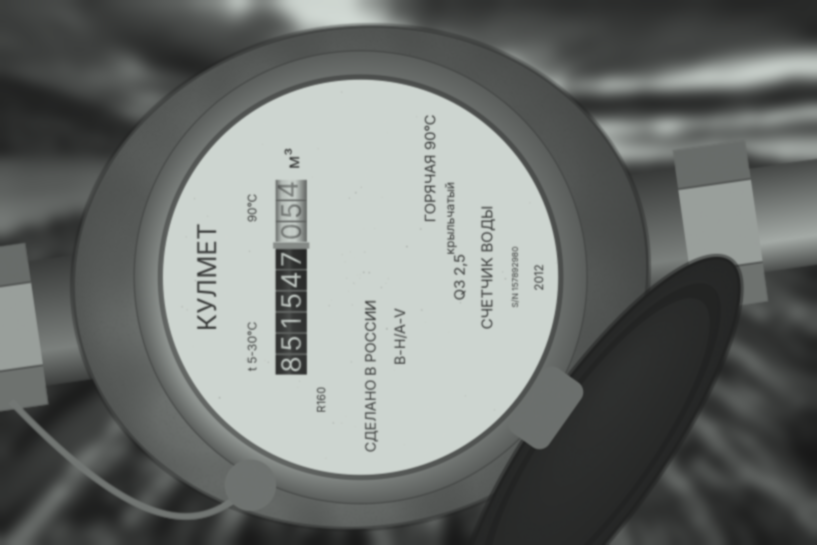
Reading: value=851547.054 unit=m³
